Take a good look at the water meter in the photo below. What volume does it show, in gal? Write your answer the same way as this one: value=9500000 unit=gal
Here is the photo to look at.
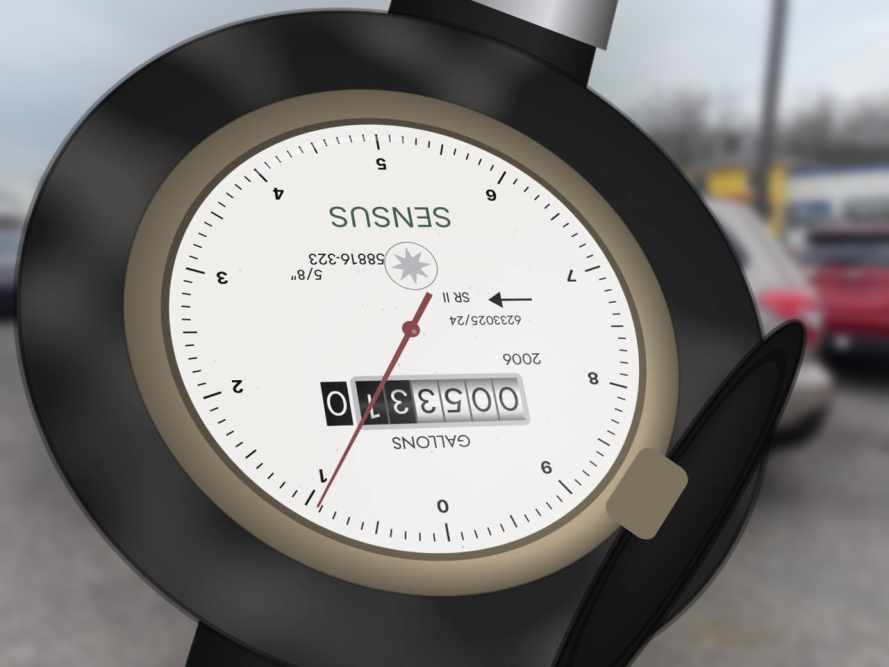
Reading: value=53310.9 unit=gal
